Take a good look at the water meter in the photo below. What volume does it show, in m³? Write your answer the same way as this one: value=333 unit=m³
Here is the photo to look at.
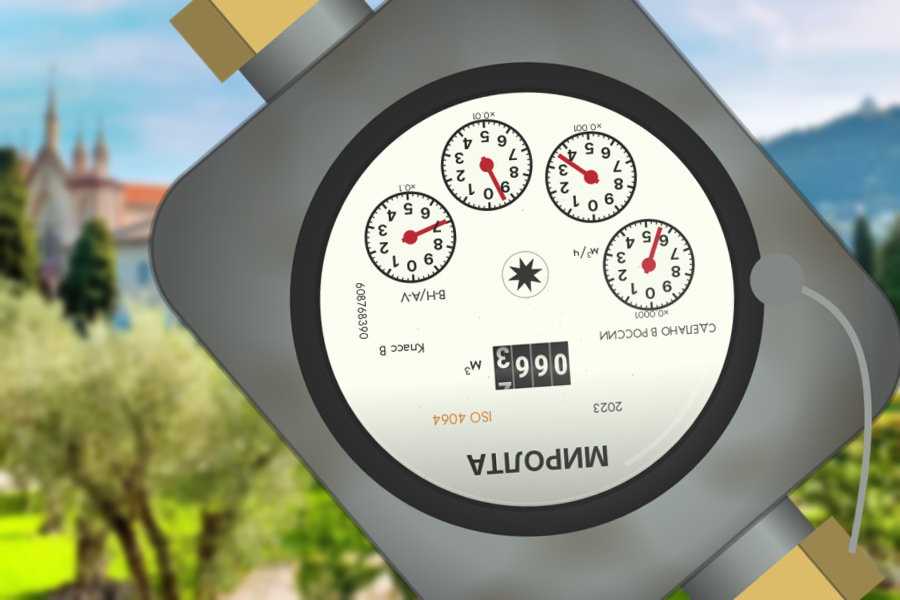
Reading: value=662.6935 unit=m³
